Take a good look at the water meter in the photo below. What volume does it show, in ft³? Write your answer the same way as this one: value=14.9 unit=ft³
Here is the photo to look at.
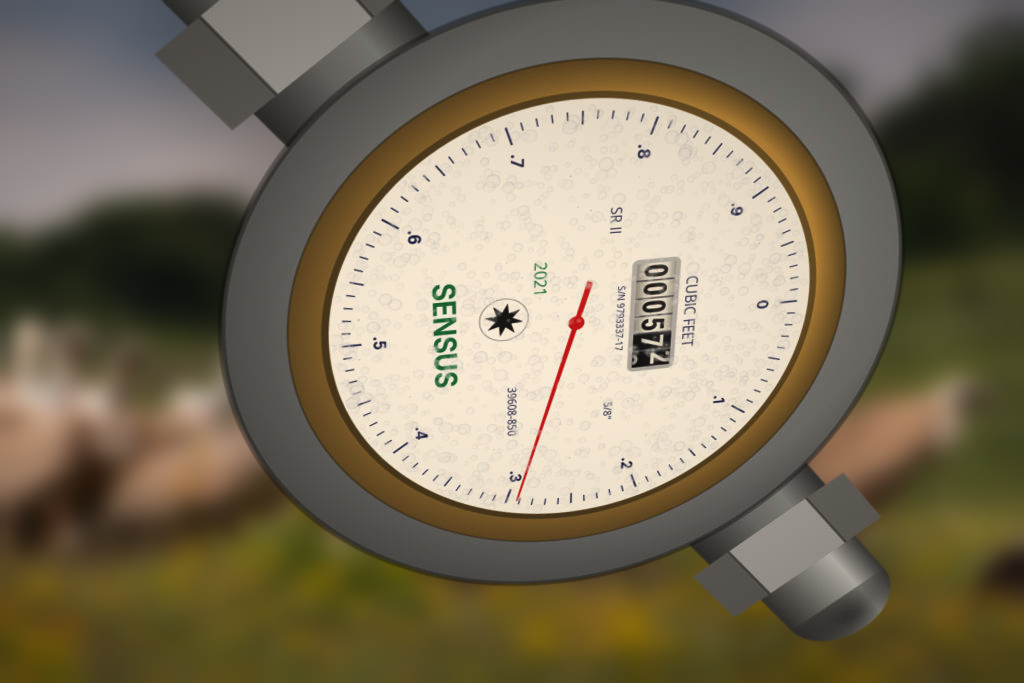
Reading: value=572.29 unit=ft³
